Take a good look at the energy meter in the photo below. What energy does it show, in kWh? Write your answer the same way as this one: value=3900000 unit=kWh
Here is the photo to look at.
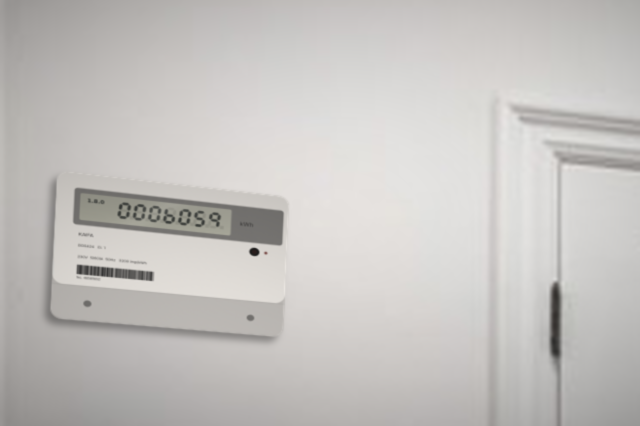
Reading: value=6059 unit=kWh
